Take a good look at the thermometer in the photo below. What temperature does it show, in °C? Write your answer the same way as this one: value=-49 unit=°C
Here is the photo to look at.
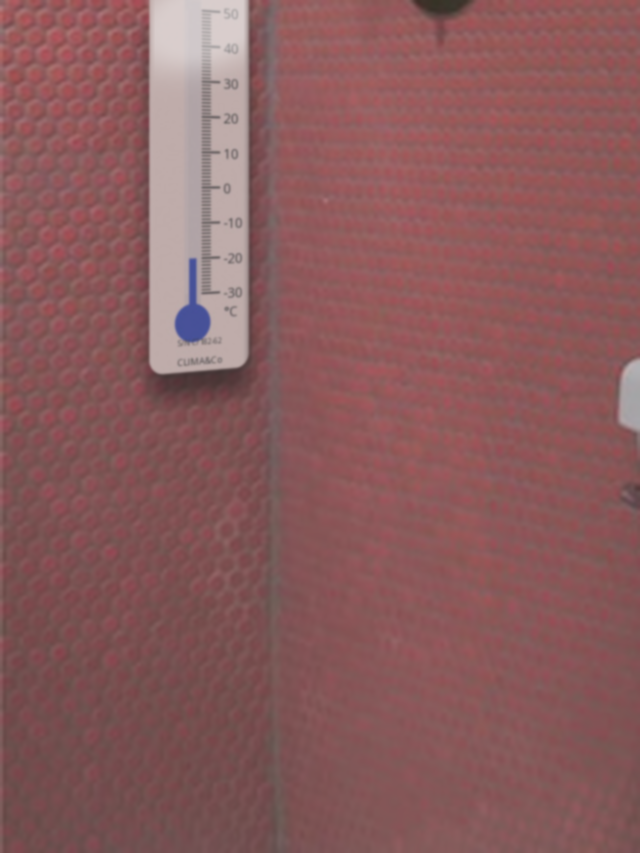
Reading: value=-20 unit=°C
